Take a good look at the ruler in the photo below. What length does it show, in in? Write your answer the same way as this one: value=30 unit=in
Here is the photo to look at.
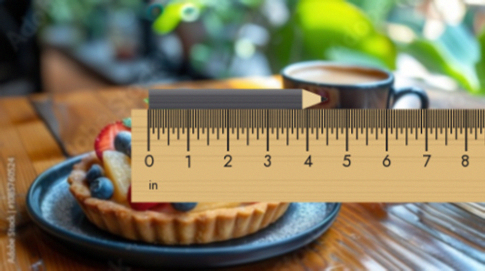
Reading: value=4.5 unit=in
